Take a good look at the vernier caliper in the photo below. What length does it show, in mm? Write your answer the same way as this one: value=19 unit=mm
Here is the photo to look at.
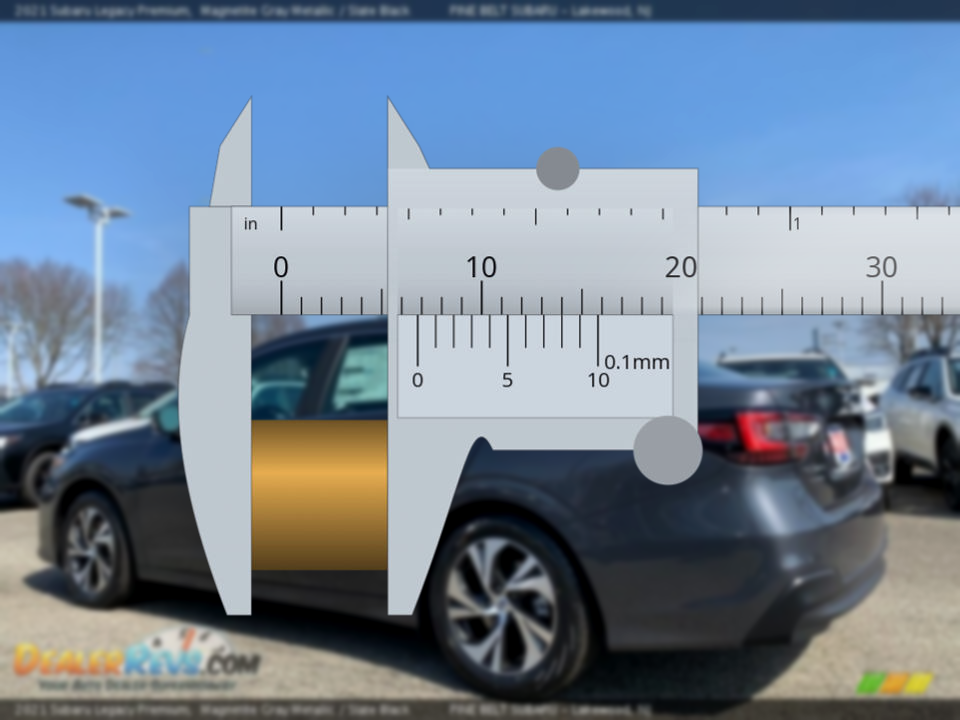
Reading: value=6.8 unit=mm
